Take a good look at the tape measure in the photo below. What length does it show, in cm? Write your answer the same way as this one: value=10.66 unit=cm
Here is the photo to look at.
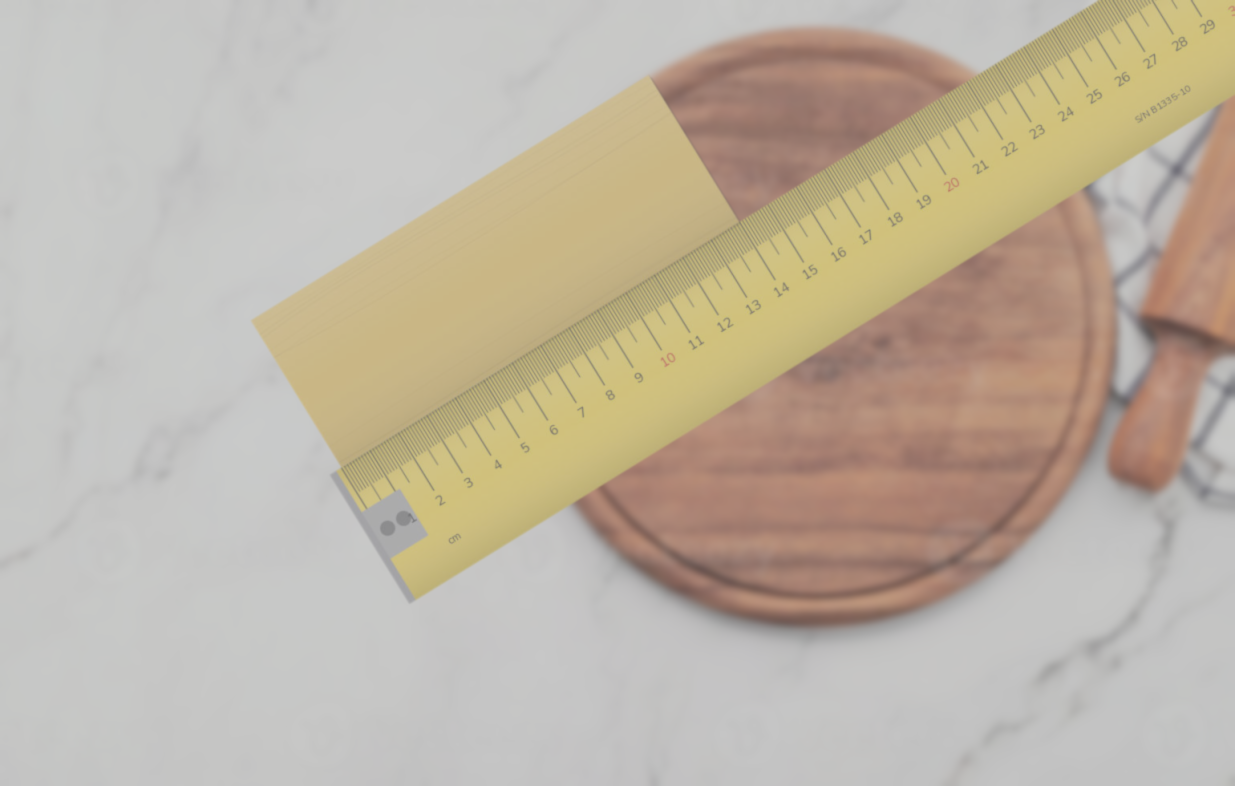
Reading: value=14 unit=cm
